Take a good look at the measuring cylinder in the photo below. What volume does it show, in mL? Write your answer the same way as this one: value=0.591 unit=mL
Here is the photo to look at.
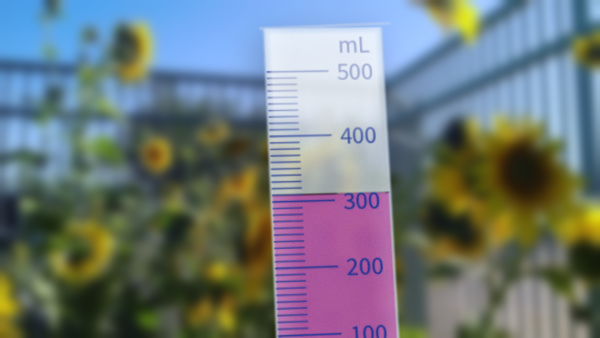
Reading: value=310 unit=mL
